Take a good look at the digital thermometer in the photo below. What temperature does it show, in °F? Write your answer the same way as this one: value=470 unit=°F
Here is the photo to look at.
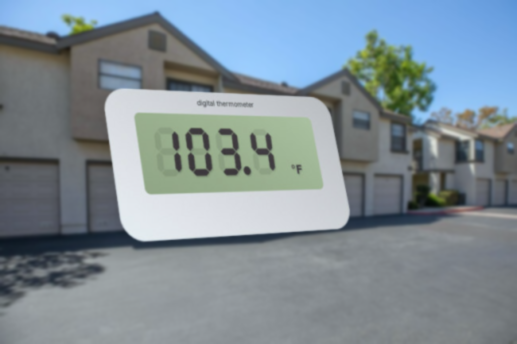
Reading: value=103.4 unit=°F
